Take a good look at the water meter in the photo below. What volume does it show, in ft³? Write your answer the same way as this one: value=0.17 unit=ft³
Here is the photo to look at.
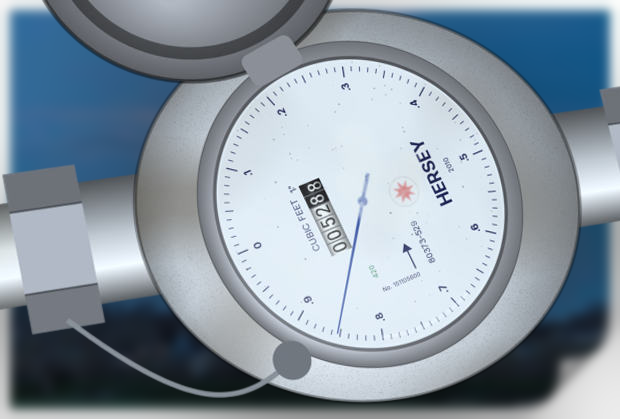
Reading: value=5287.85 unit=ft³
